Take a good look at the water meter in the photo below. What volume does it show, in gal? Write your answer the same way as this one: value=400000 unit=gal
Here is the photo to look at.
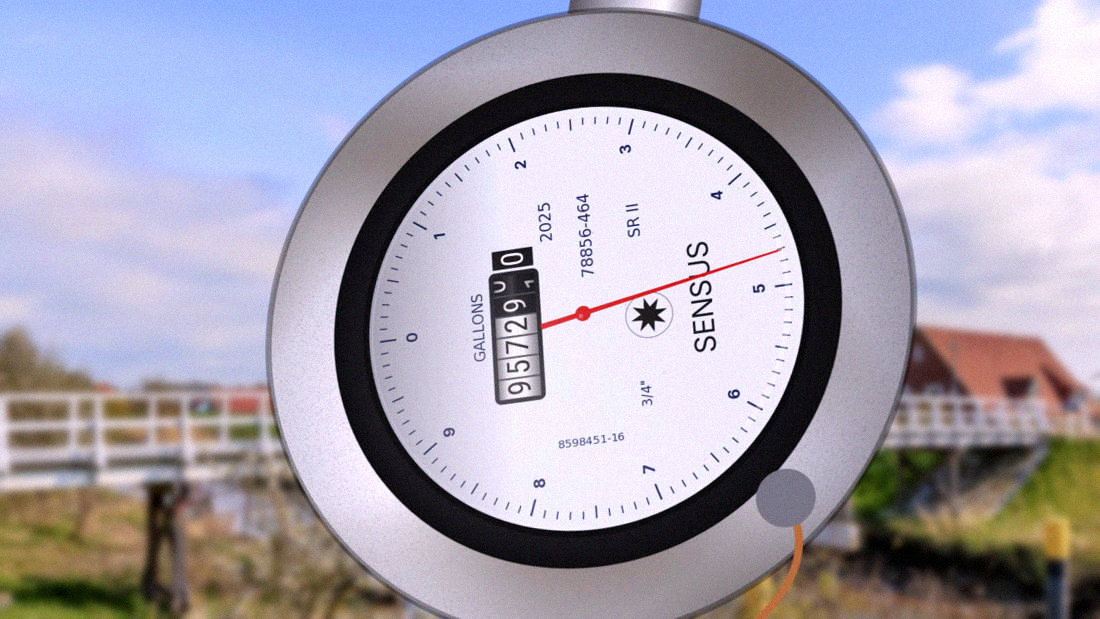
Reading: value=9572904.7 unit=gal
